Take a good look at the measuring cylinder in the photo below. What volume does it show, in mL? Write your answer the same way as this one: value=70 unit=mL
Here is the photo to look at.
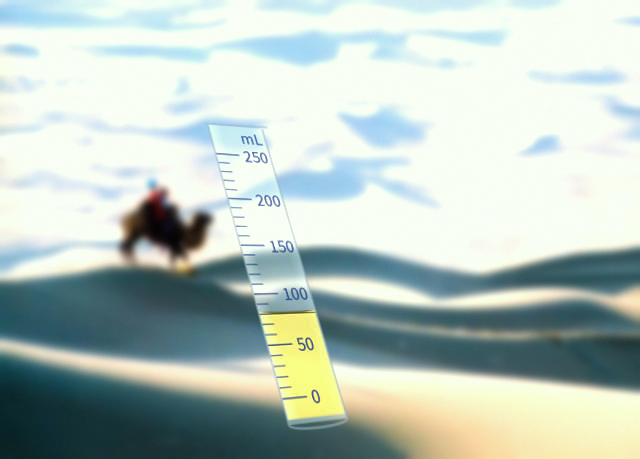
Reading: value=80 unit=mL
